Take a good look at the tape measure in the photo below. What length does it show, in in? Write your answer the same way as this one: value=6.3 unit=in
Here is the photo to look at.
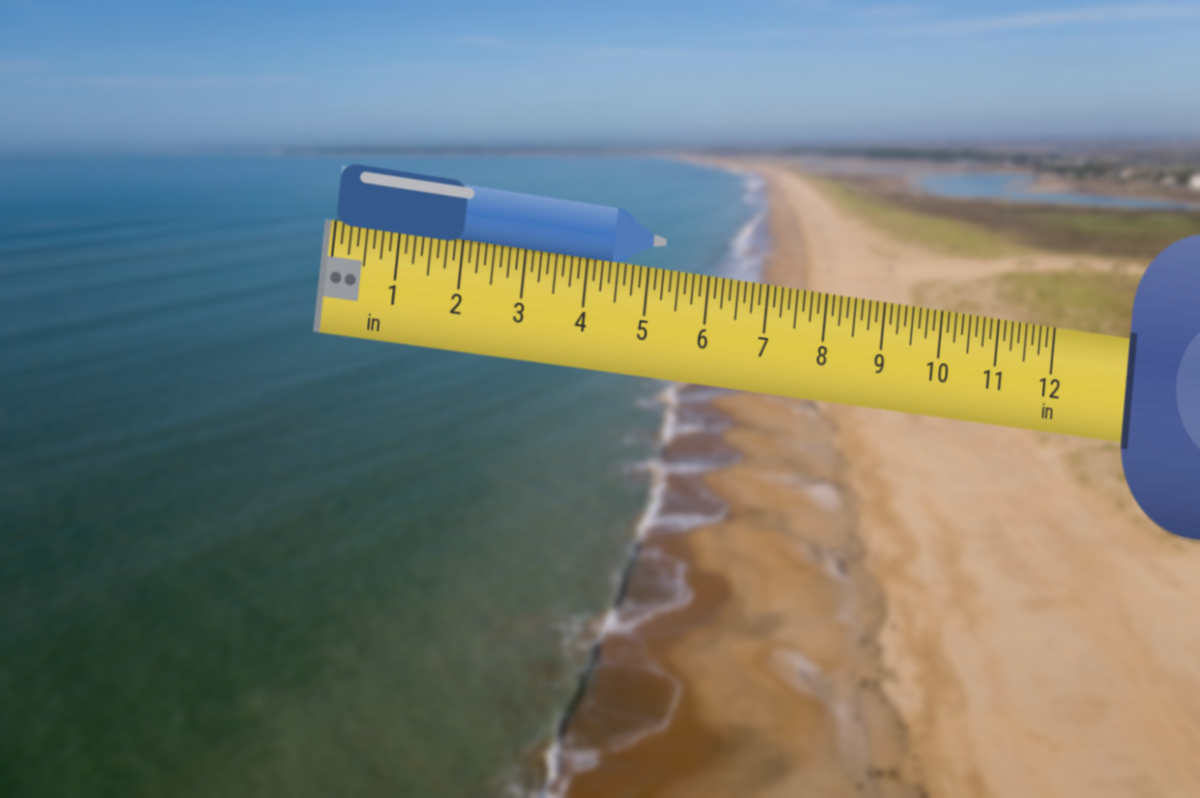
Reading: value=5.25 unit=in
